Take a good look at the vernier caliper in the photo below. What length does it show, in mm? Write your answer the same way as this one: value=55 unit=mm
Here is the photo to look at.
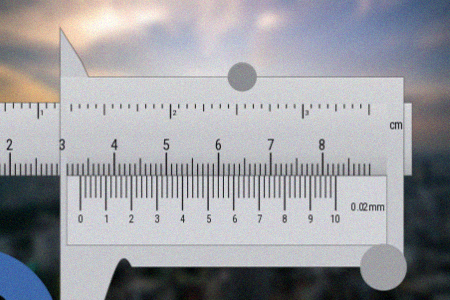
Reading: value=33.5 unit=mm
